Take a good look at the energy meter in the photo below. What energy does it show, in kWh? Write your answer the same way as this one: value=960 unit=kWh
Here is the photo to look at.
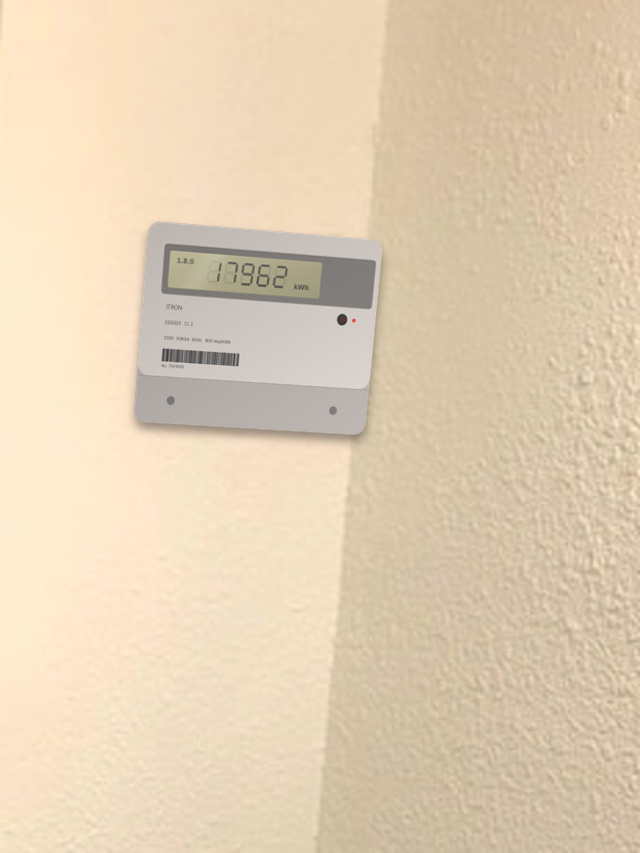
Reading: value=17962 unit=kWh
